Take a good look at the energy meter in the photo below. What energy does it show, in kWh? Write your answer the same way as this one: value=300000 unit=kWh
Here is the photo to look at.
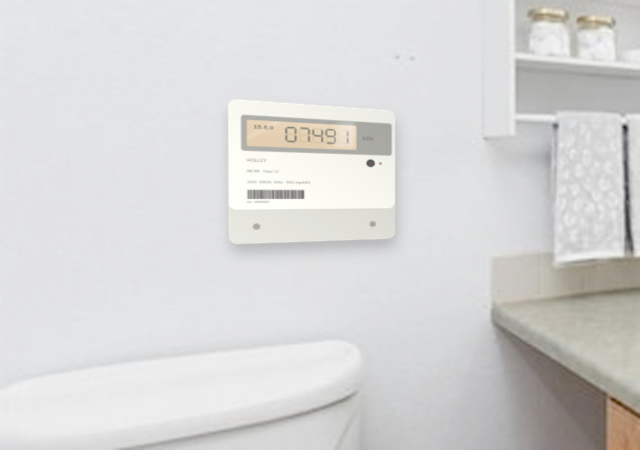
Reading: value=7491 unit=kWh
